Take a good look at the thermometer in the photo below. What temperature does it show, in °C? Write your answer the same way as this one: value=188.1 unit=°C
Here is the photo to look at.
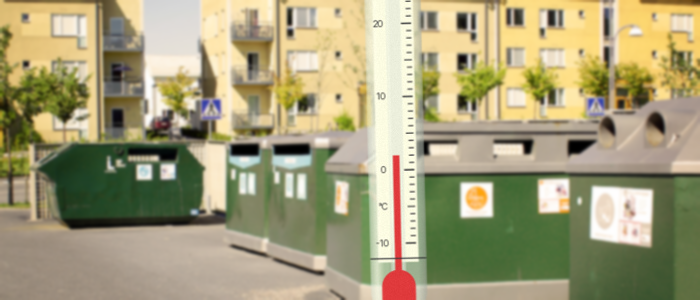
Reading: value=2 unit=°C
